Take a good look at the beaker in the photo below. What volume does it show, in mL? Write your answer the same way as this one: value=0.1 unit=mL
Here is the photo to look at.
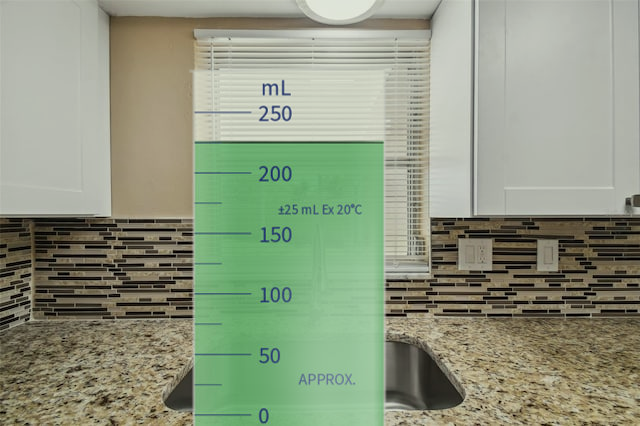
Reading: value=225 unit=mL
